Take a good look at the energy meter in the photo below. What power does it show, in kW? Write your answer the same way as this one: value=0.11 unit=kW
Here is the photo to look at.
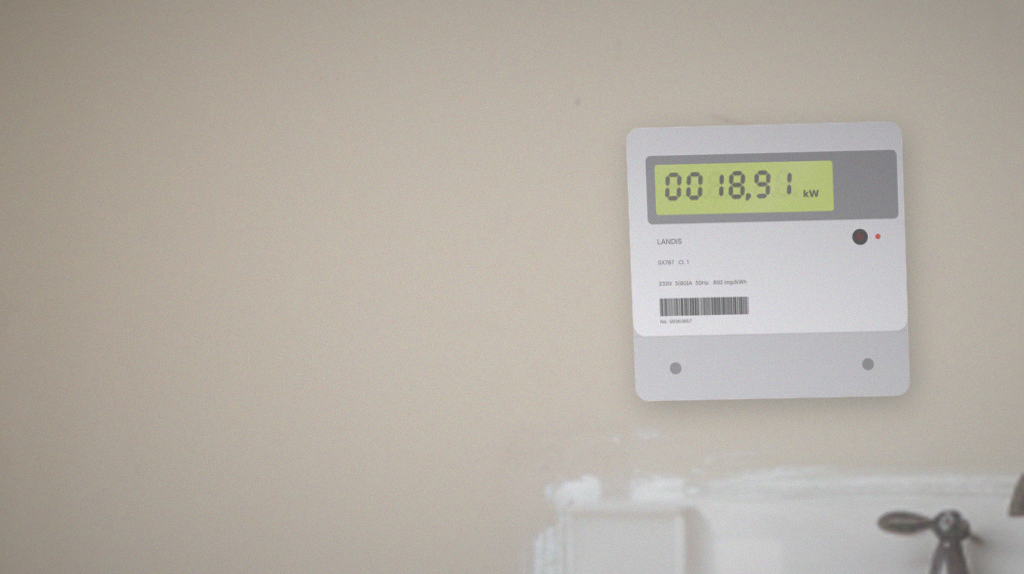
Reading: value=18.91 unit=kW
